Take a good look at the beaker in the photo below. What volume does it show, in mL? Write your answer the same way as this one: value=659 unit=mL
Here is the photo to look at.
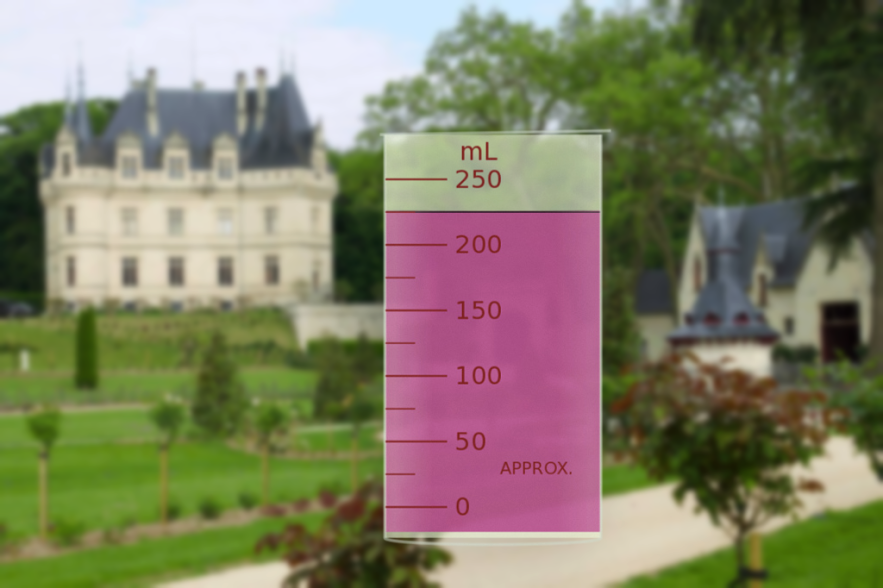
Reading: value=225 unit=mL
